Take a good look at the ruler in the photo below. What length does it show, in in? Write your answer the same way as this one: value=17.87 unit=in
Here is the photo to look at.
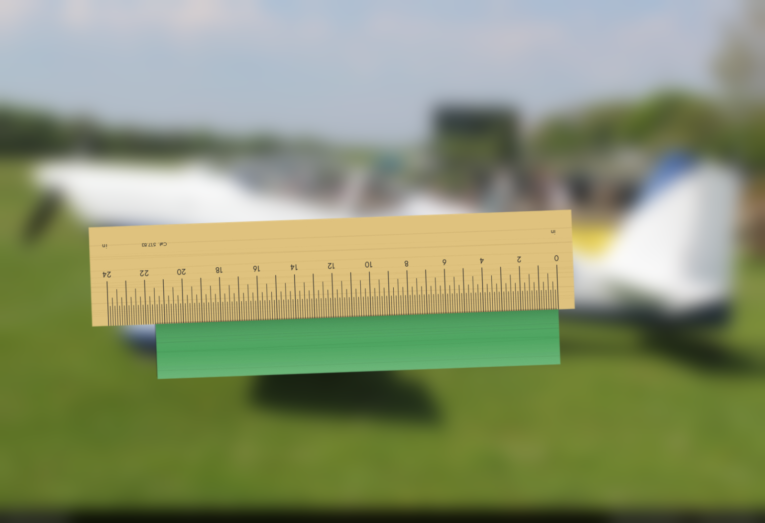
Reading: value=21.5 unit=in
